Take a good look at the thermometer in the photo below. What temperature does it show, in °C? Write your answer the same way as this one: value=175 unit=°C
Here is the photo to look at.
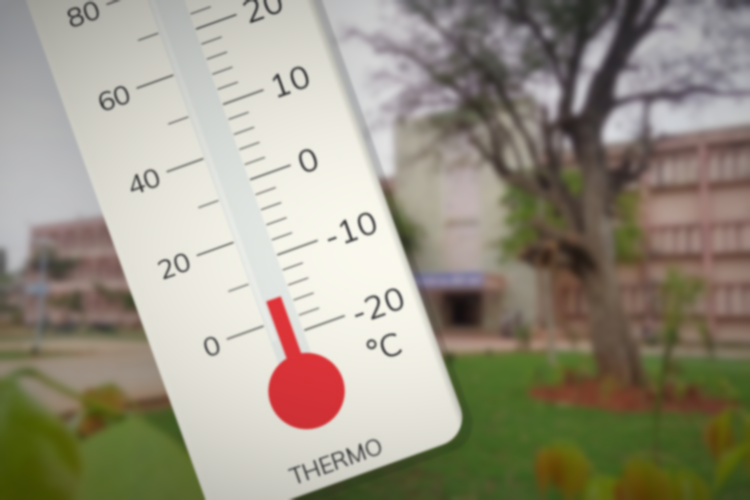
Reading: value=-15 unit=°C
